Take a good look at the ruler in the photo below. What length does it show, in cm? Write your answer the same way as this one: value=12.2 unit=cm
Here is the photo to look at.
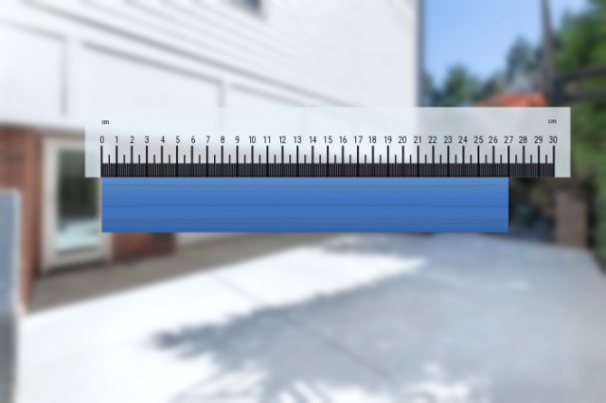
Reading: value=27 unit=cm
